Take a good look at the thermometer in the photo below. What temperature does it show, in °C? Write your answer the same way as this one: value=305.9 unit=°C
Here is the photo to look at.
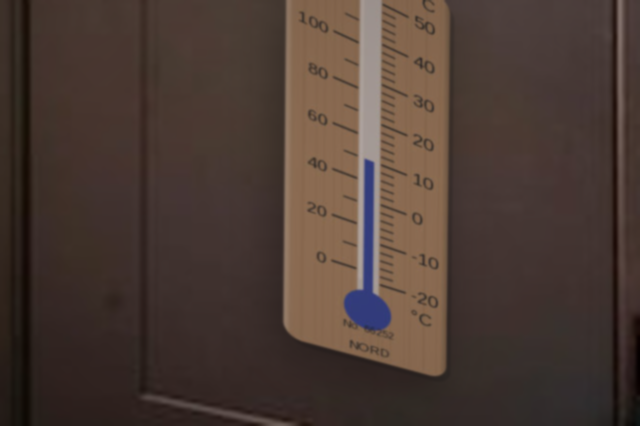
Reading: value=10 unit=°C
